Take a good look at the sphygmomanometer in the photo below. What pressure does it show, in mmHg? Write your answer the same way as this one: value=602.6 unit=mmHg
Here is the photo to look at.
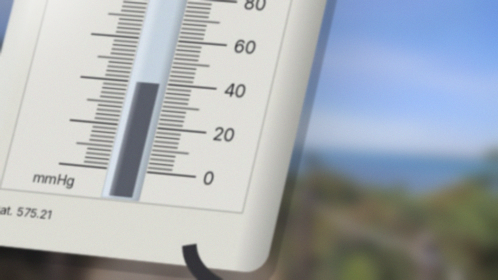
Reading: value=40 unit=mmHg
